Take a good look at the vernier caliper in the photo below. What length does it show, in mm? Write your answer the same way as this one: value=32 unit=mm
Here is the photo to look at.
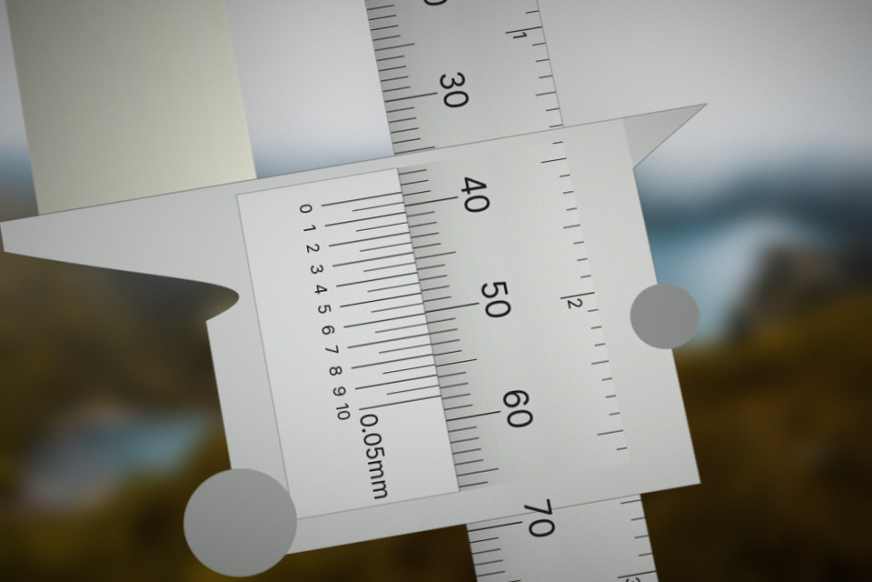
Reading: value=38.7 unit=mm
